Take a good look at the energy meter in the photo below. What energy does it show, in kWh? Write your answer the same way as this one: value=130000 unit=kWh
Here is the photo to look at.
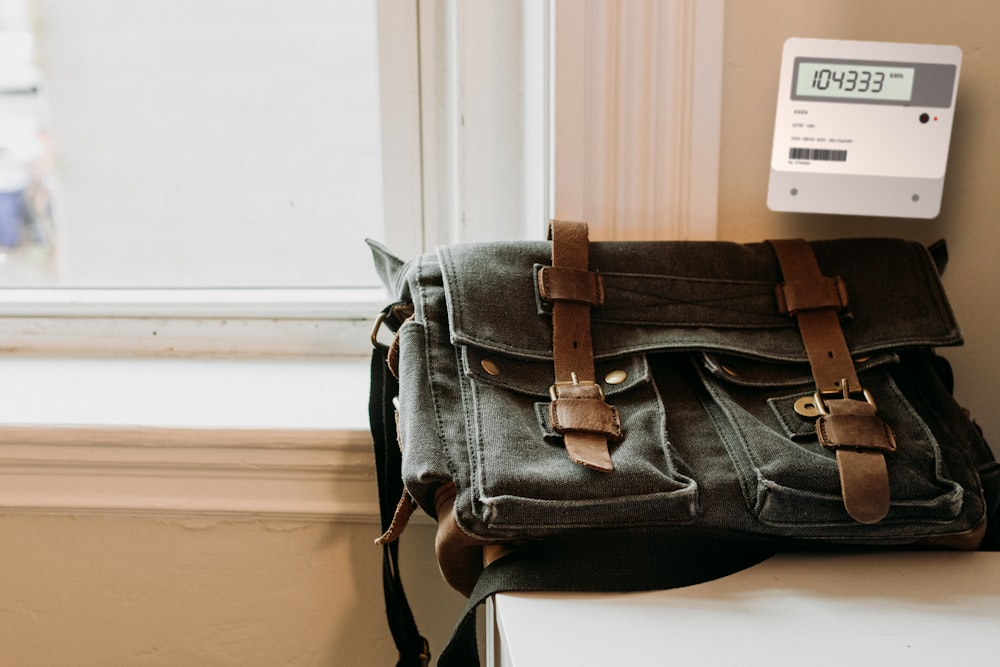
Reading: value=104333 unit=kWh
